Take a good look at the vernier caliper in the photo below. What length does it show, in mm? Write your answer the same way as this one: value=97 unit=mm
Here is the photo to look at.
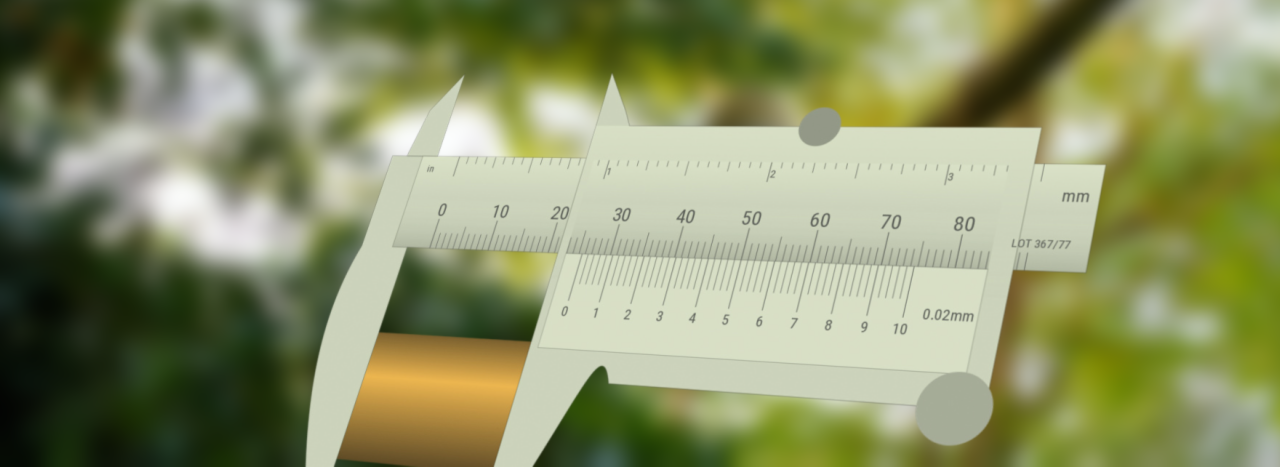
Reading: value=25.5 unit=mm
